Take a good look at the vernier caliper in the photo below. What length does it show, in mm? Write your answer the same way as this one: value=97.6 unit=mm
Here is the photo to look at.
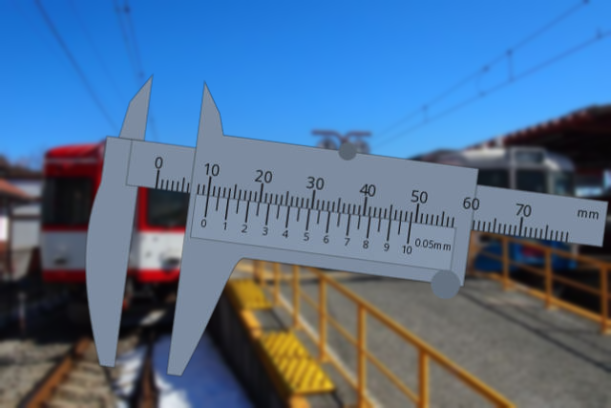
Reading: value=10.0 unit=mm
